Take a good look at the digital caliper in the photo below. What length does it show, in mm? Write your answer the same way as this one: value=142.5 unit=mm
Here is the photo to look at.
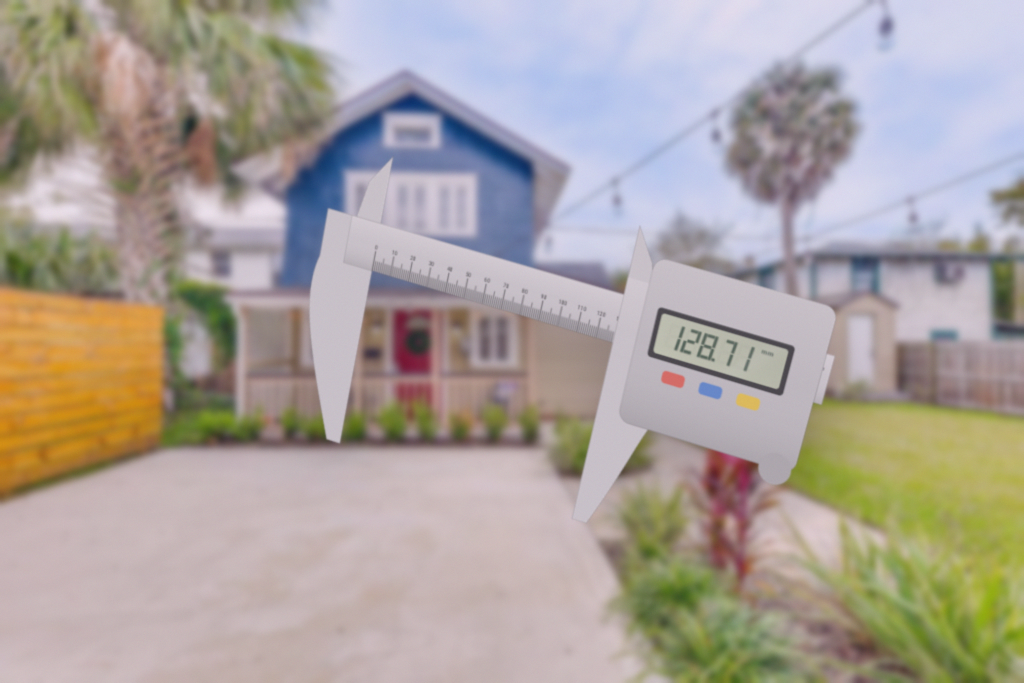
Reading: value=128.71 unit=mm
